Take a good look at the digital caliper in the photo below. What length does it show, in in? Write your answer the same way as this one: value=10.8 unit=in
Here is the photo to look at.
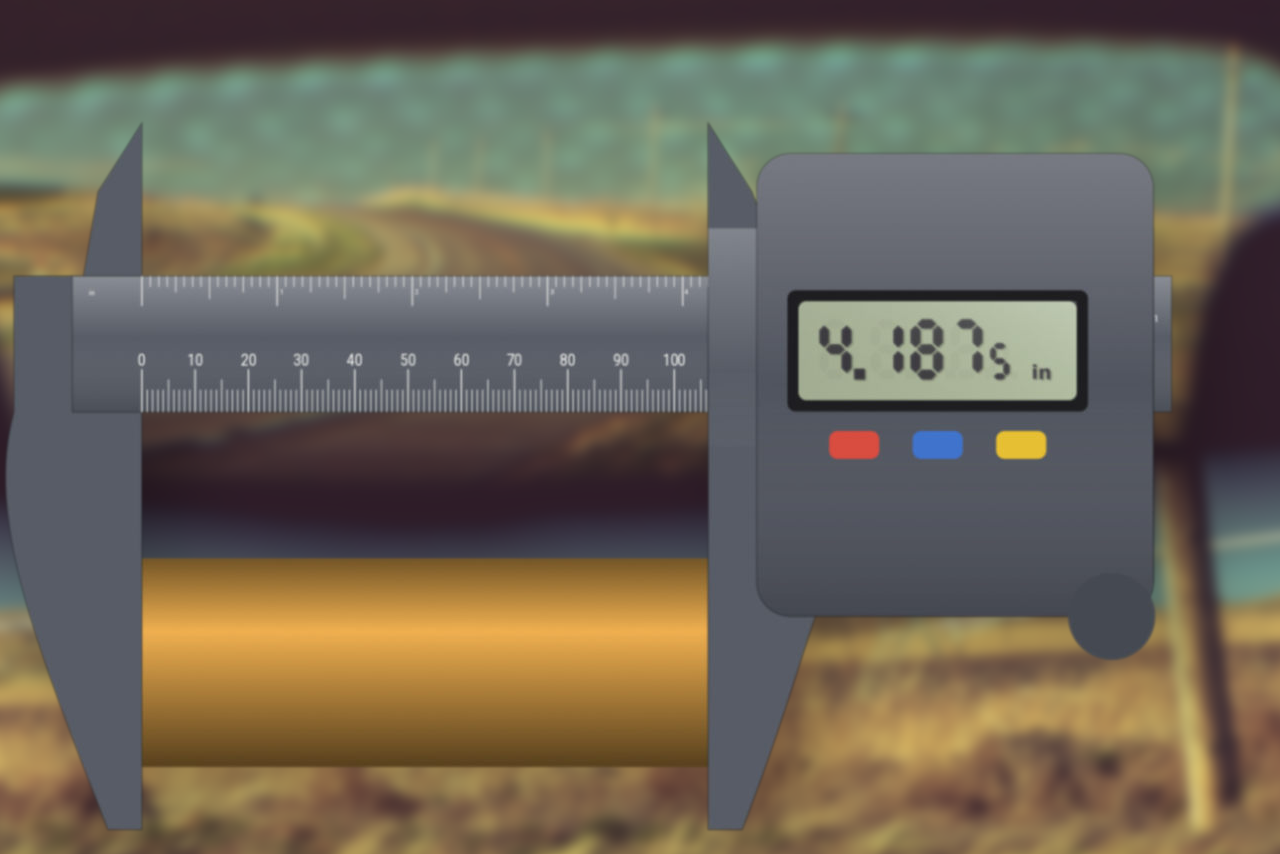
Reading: value=4.1875 unit=in
